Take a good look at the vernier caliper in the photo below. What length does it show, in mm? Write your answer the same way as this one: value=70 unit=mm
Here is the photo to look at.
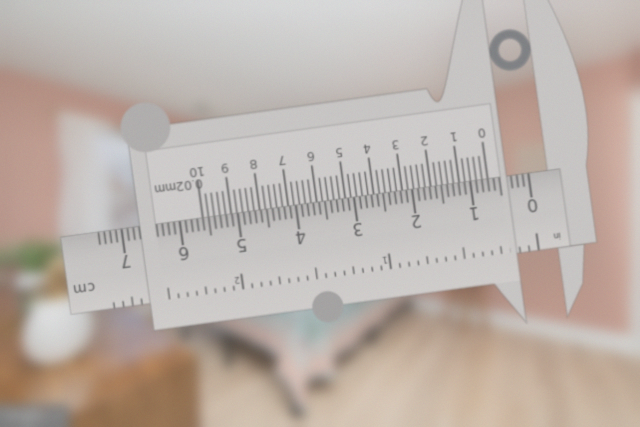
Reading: value=7.0 unit=mm
